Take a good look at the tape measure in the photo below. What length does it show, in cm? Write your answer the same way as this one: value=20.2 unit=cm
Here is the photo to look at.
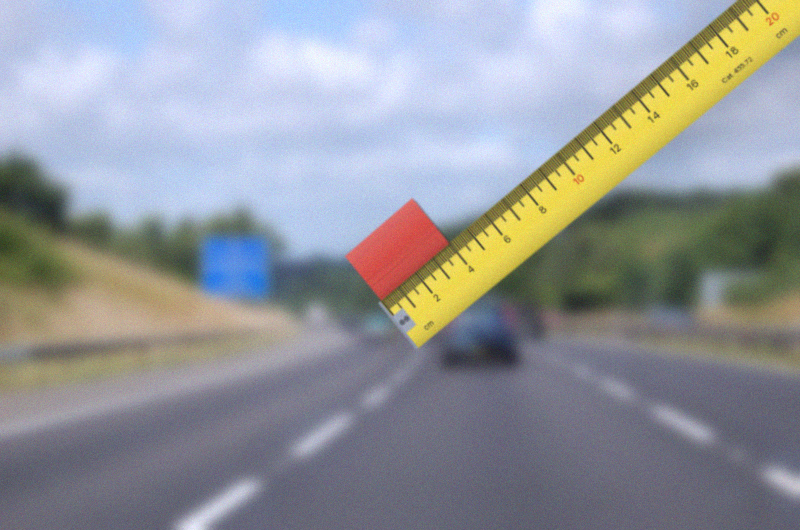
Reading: value=4 unit=cm
